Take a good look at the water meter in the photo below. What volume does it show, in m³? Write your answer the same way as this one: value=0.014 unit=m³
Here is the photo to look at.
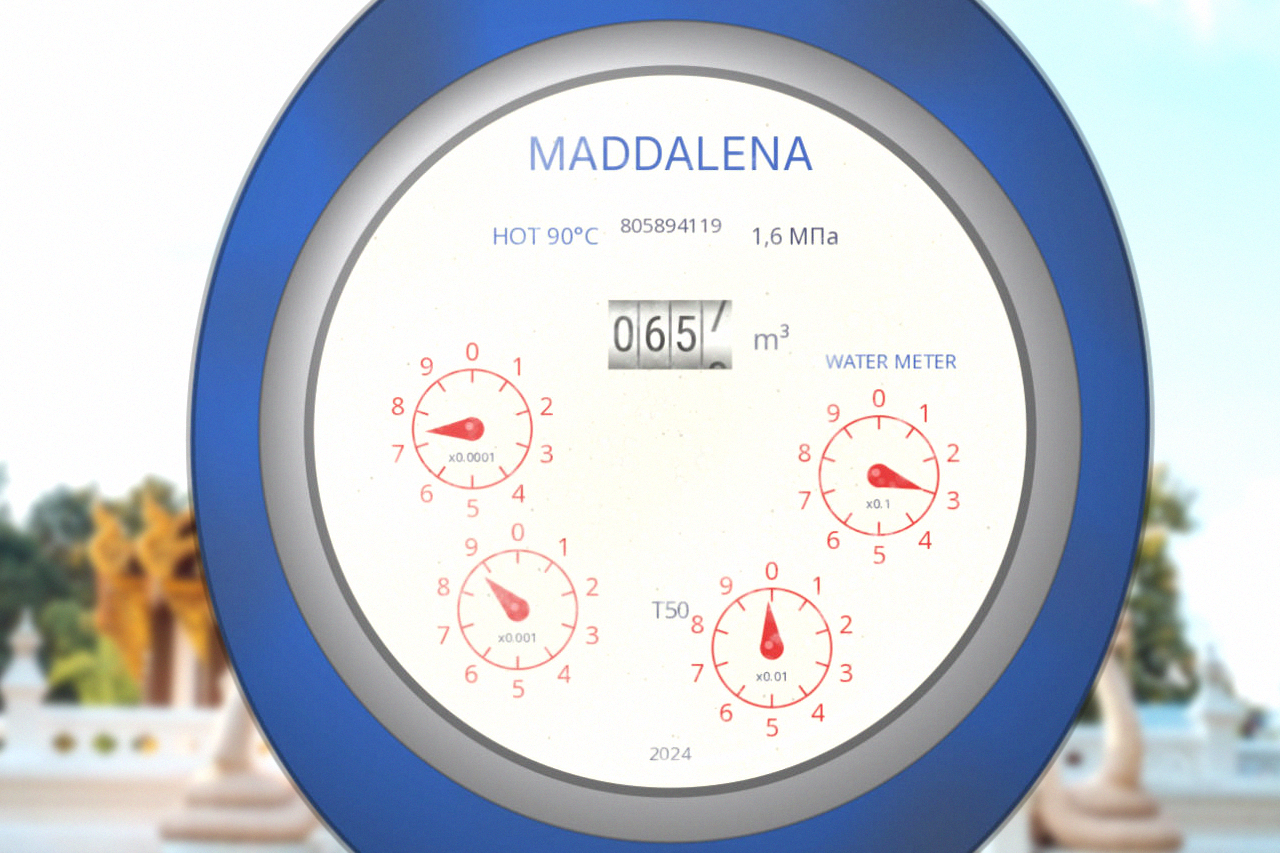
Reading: value=657.2987 unit=m³
